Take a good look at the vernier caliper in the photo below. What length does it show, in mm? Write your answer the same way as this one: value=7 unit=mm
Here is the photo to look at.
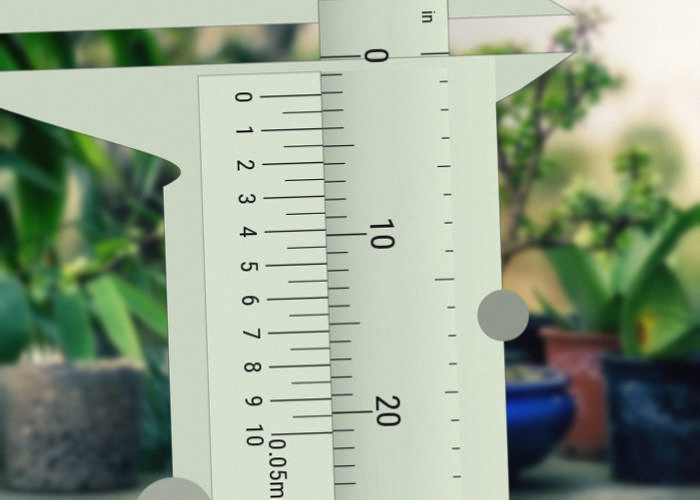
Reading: value=2.1 unit=mm
